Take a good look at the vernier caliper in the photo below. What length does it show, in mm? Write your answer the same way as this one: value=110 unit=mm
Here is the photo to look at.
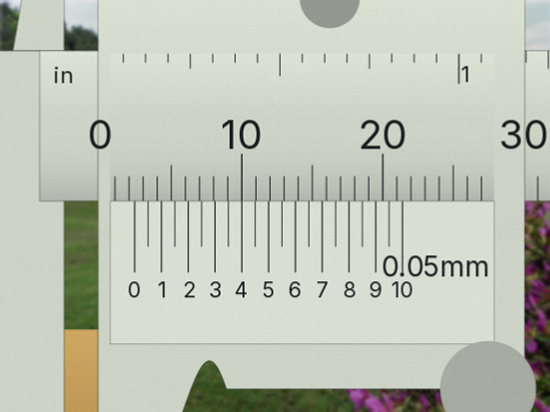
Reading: value=2.4 unit=mm
